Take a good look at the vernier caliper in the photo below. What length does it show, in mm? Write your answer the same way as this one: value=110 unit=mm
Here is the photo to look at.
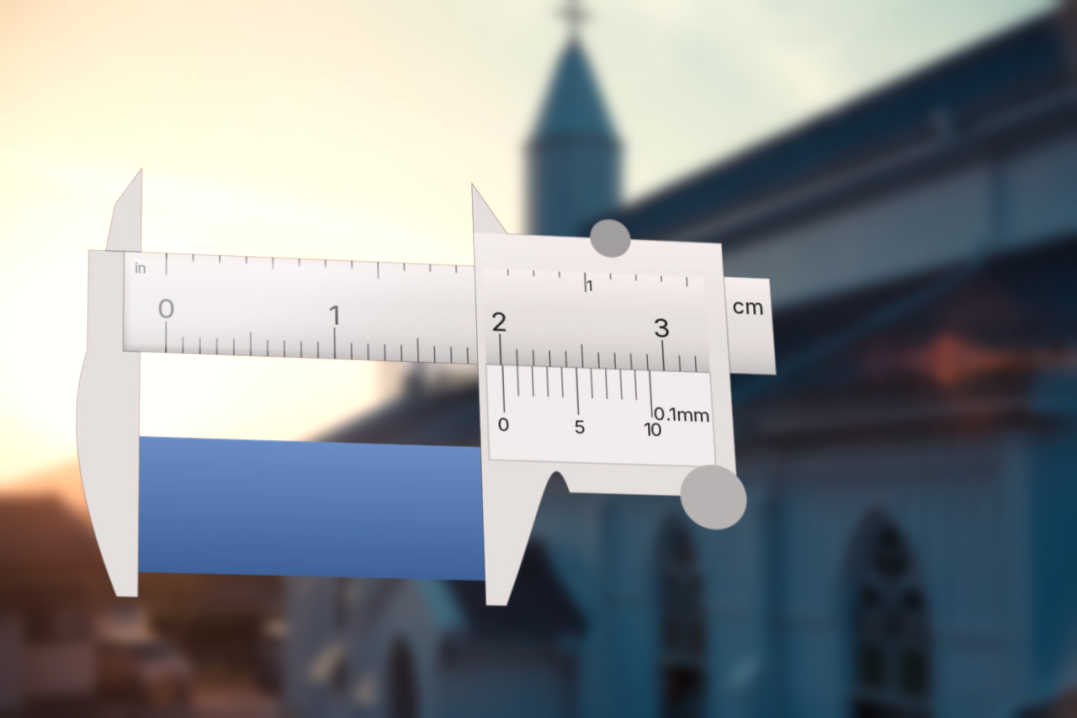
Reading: value=20.1 unit=mm
